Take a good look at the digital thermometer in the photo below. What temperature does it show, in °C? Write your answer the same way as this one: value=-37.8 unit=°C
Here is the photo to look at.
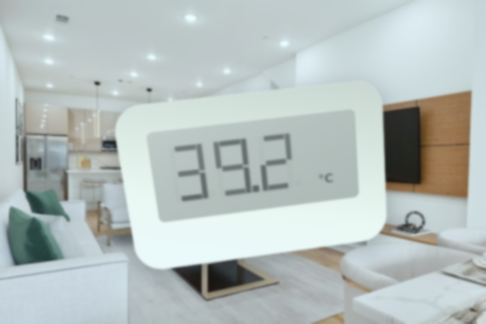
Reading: value=39.2 unit=°C
